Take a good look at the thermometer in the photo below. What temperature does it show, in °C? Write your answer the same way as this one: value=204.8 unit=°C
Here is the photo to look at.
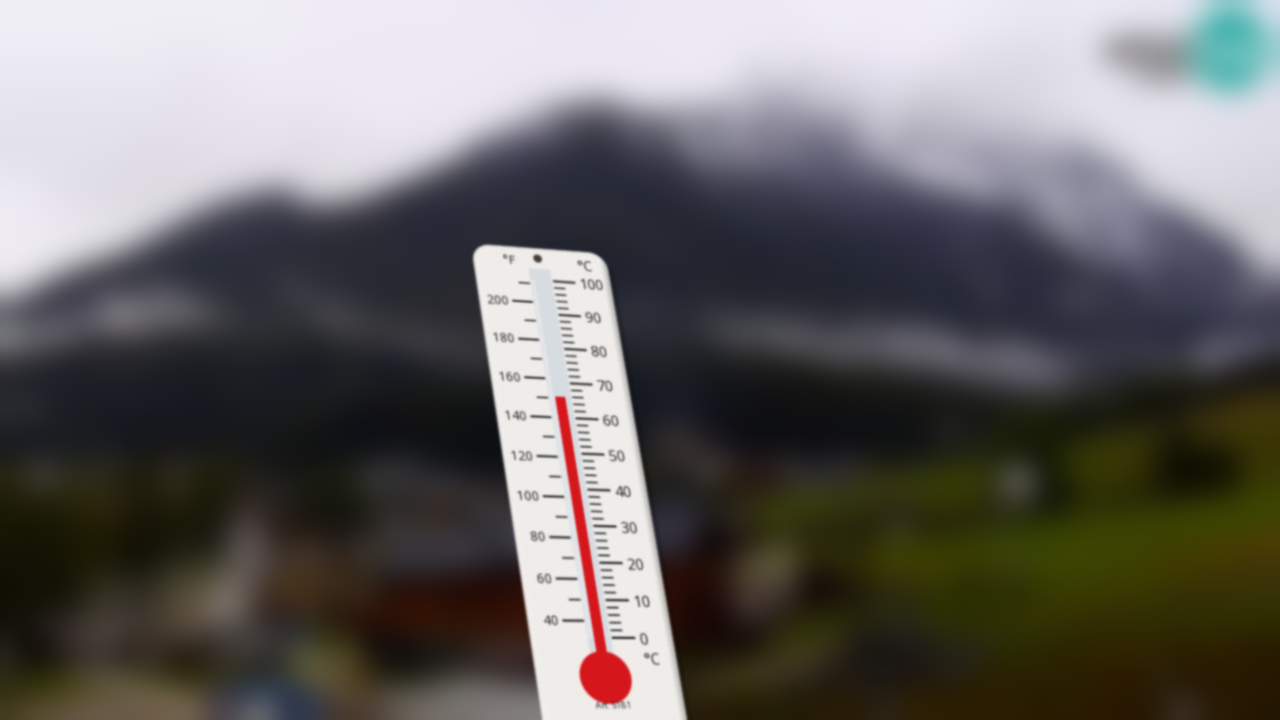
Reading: value=66 unit=°C
